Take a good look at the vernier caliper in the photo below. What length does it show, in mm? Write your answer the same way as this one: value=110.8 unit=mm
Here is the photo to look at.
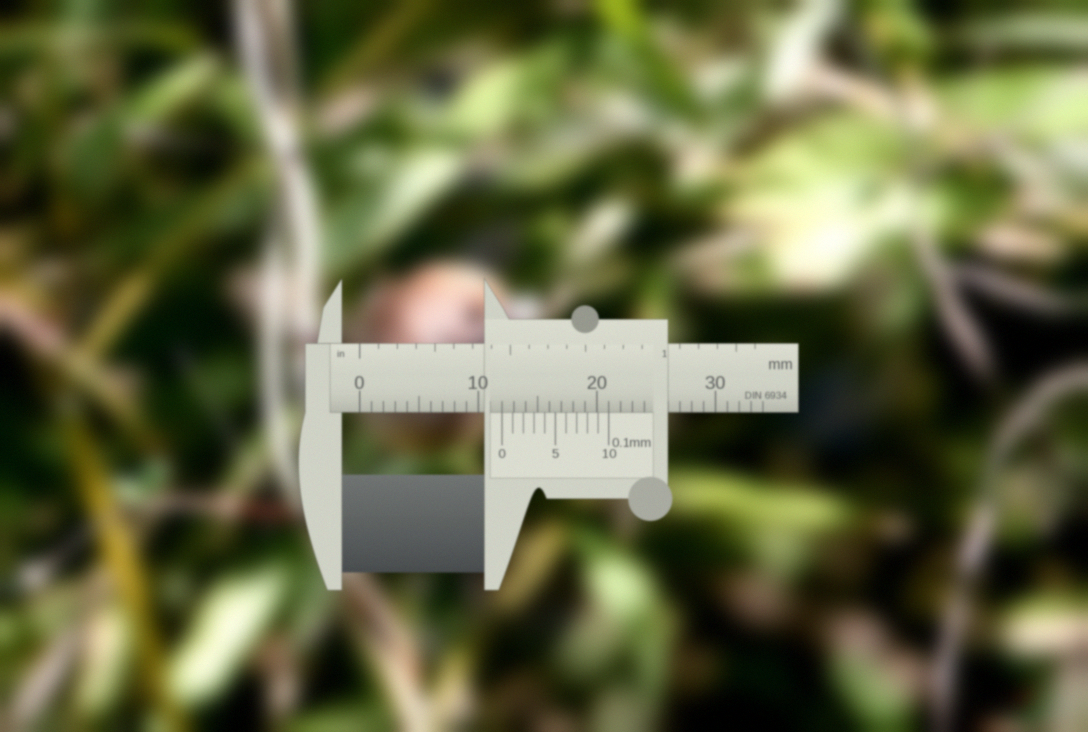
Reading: value=12.0 unit=mm
